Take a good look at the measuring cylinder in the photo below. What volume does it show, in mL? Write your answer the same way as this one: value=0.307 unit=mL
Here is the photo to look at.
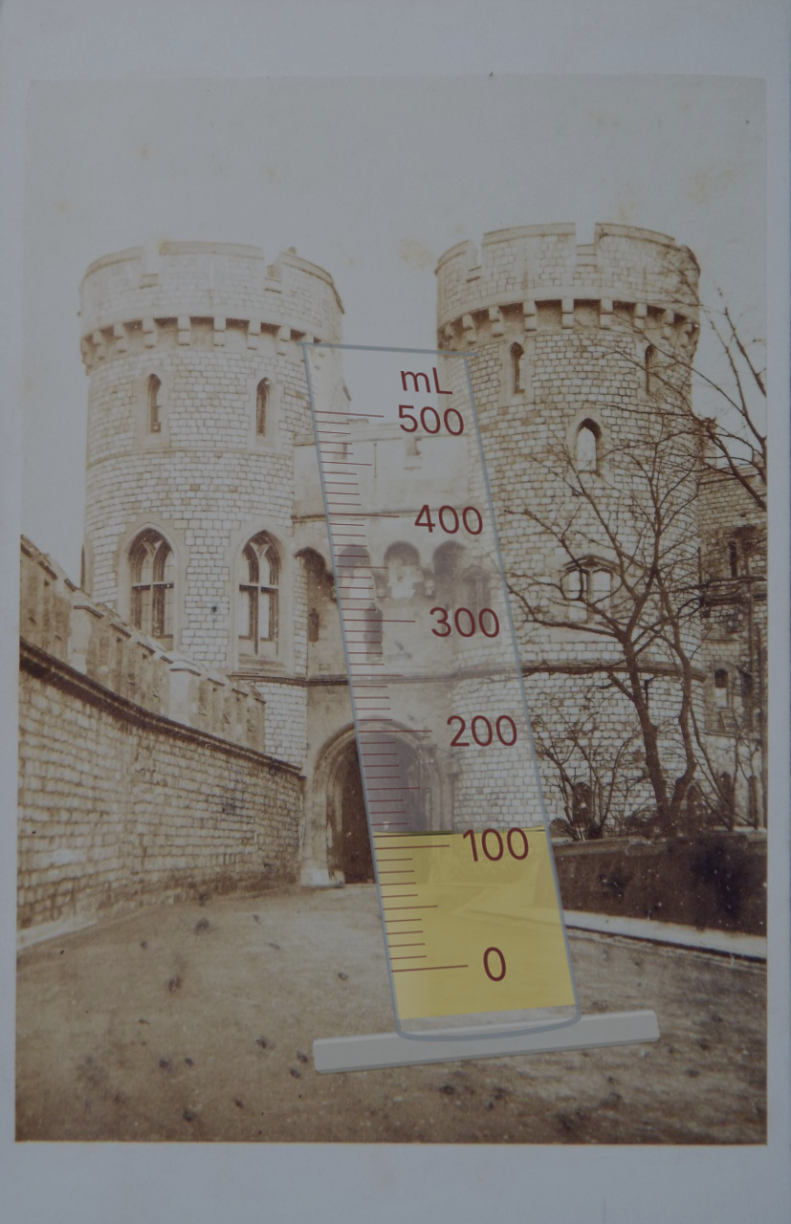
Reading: value=110 unit=mL
